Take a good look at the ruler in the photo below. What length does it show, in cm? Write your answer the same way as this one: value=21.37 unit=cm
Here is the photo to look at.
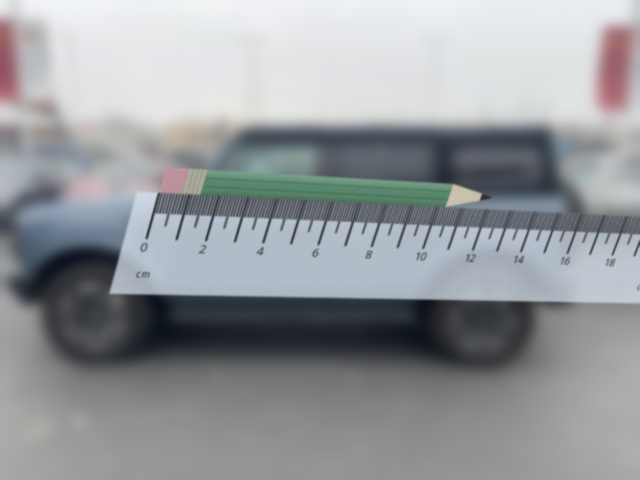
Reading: value=12 unit=cm
